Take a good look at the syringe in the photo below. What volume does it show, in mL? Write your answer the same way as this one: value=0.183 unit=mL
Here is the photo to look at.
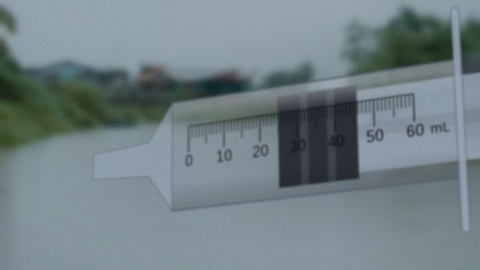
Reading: value=25 unit=mL
